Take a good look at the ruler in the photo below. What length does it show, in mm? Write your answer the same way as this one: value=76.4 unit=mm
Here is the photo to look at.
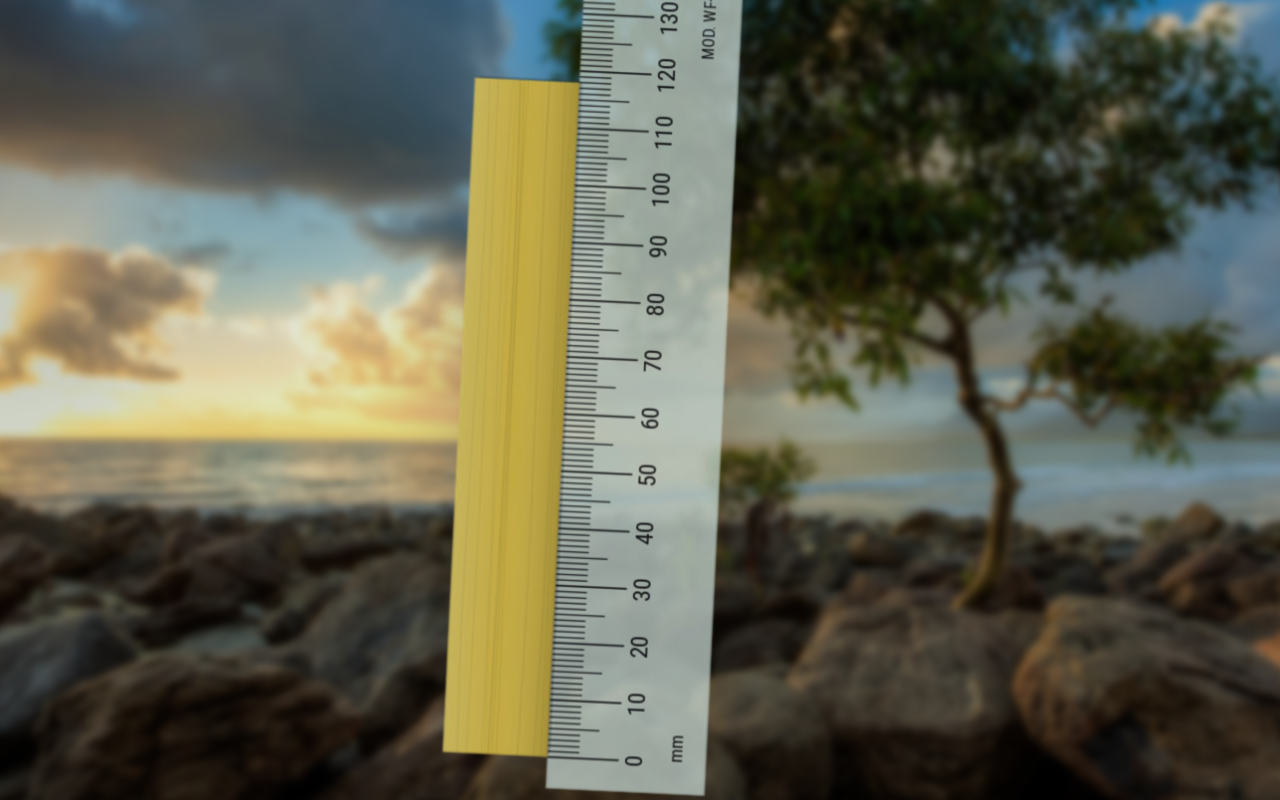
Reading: value=118 unit=mm
